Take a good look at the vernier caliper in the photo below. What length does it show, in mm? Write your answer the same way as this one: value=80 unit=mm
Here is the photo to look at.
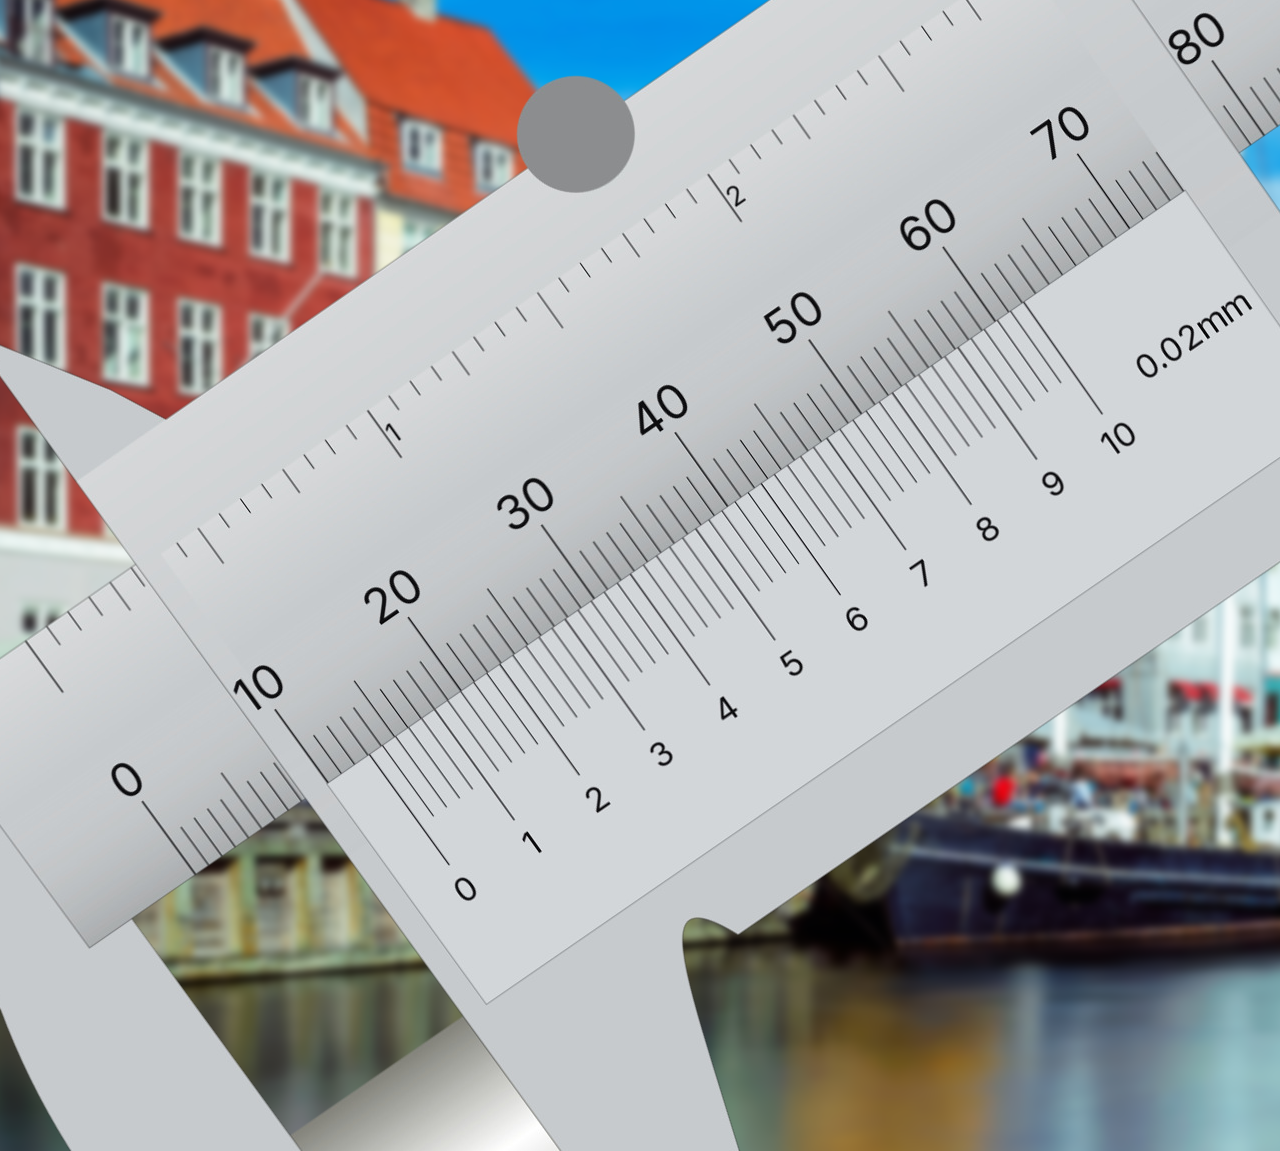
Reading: value=13.1 unit=mm
